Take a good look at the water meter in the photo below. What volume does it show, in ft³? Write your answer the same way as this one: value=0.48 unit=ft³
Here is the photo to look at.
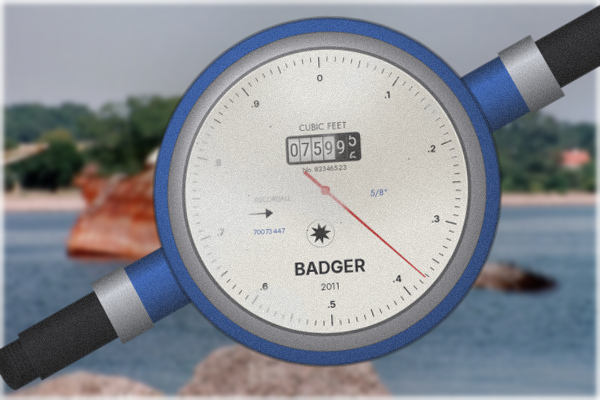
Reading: value=75995.37 unit=ft³
